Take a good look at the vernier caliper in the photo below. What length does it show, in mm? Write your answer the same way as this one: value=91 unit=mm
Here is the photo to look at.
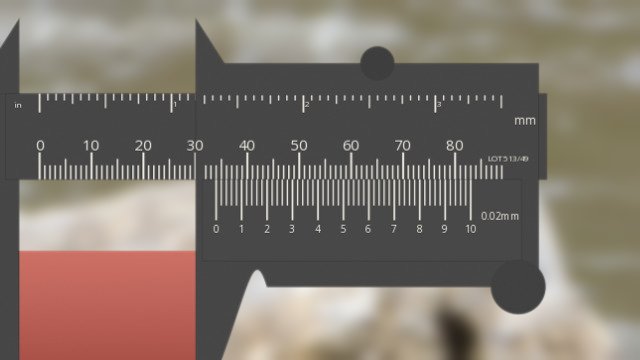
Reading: value=34.0 unit=mm
